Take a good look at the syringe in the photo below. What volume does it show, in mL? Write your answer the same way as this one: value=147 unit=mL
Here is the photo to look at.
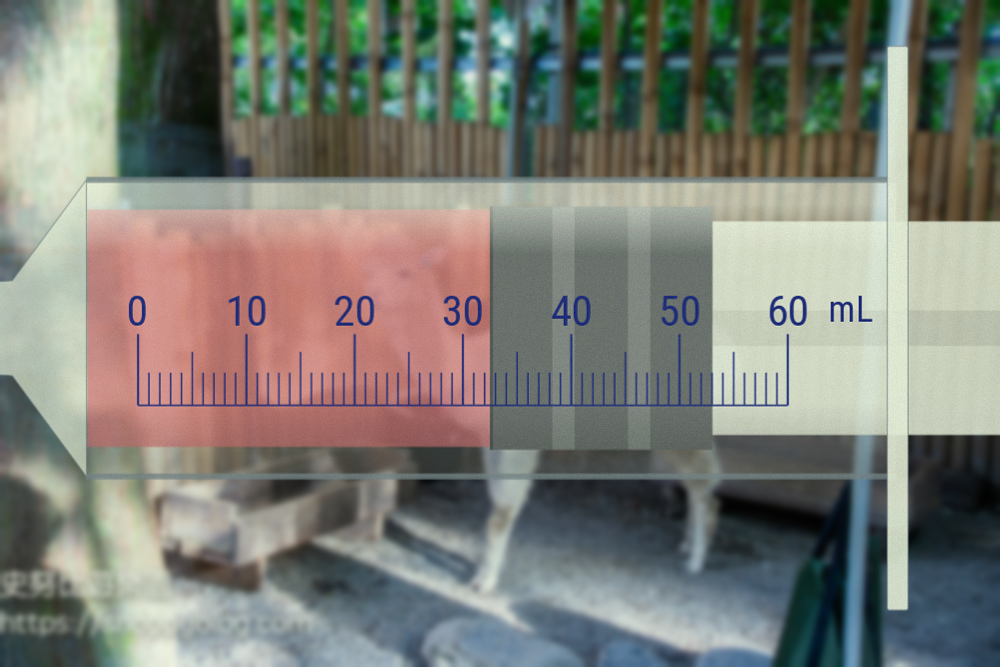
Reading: value=32.5 unit=mL
